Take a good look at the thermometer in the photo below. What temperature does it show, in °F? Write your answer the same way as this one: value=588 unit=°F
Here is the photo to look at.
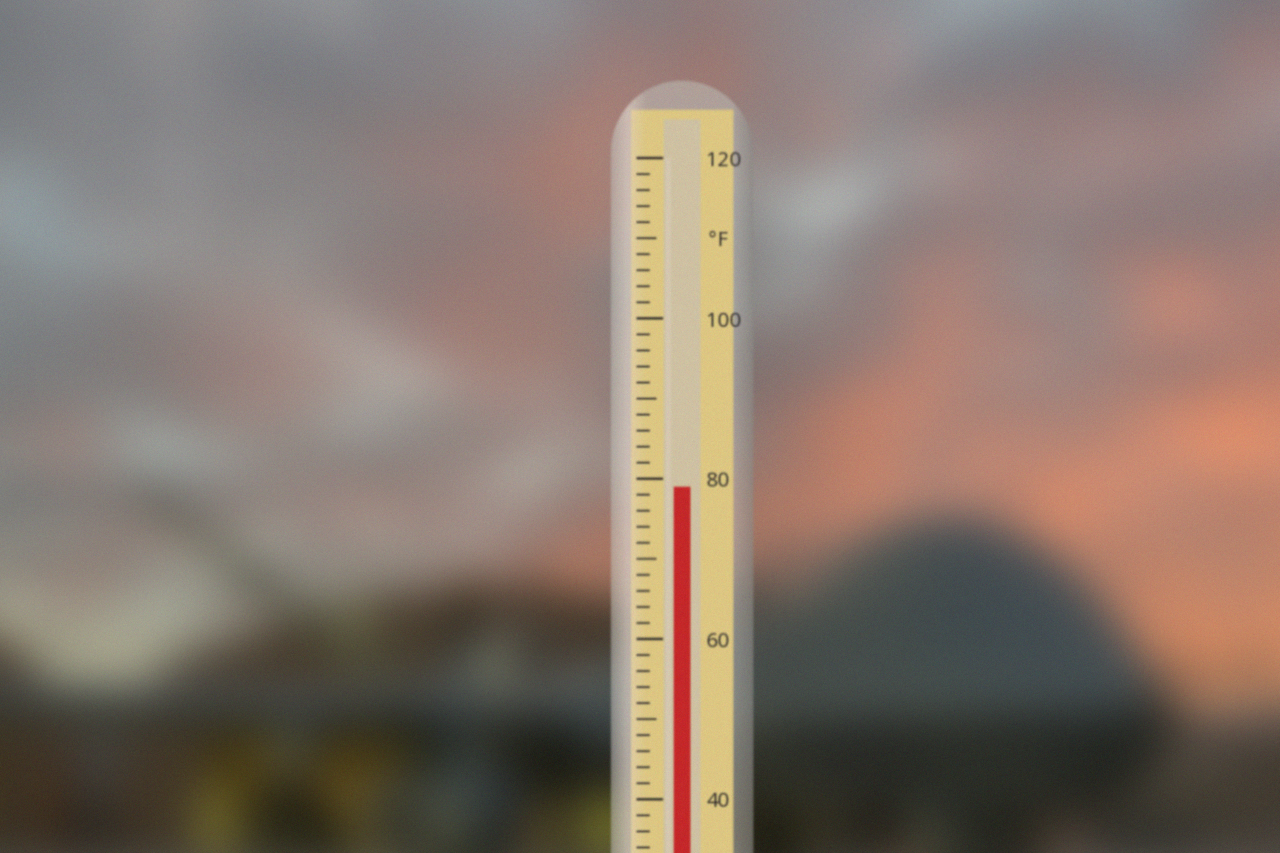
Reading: value=79 unit=°F
